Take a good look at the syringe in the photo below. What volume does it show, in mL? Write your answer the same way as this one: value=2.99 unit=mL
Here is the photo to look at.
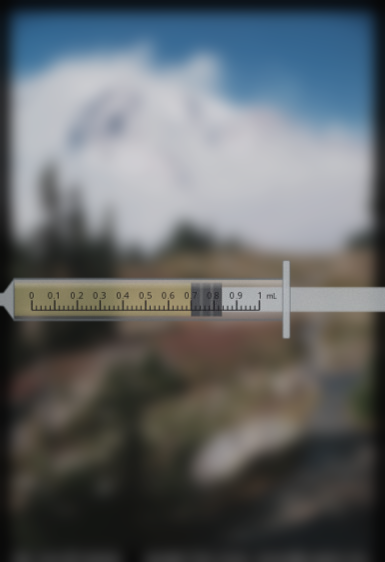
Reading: value=0.7 unit=mL
